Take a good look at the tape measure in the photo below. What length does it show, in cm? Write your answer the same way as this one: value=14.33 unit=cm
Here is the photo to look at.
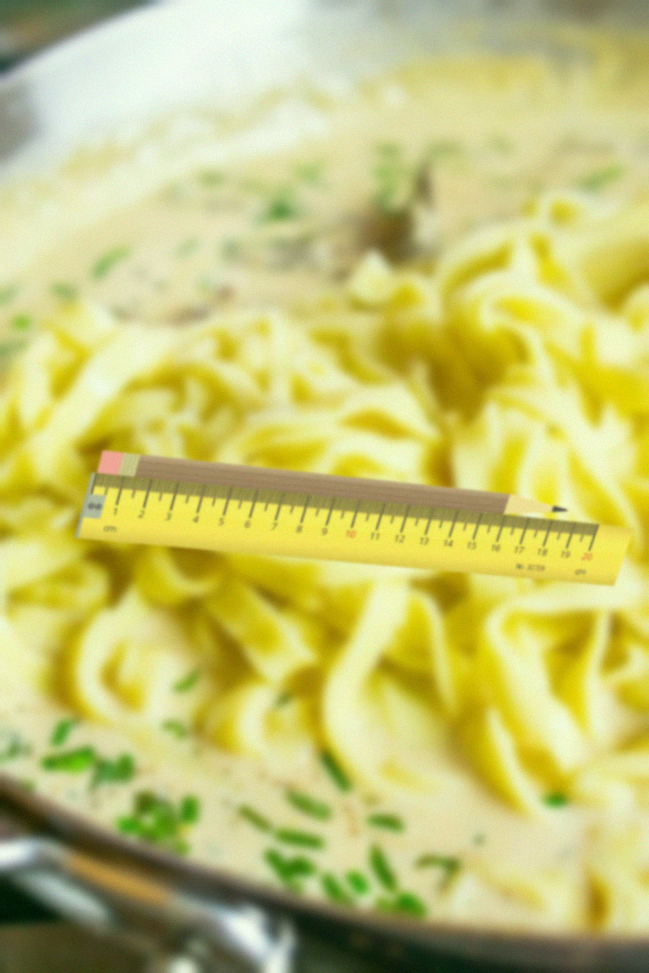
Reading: value=18.5 unit=cm
